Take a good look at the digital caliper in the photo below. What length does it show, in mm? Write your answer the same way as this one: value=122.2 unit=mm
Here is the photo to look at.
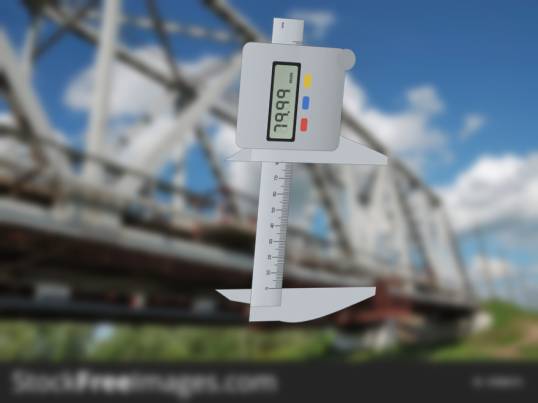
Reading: value=79.99 unit=mm
